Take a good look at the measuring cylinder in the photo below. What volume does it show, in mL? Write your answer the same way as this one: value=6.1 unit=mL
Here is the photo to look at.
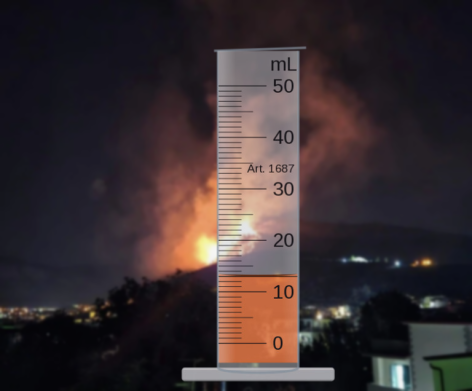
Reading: value=13 unit=mL
